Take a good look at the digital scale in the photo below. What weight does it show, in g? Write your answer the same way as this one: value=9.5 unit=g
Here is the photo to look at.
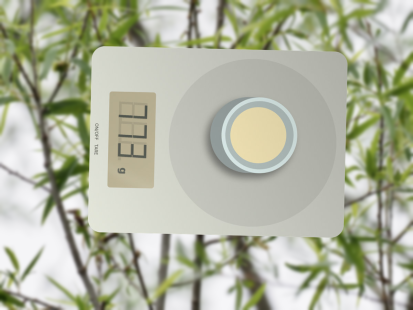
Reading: value=773 unit=g
